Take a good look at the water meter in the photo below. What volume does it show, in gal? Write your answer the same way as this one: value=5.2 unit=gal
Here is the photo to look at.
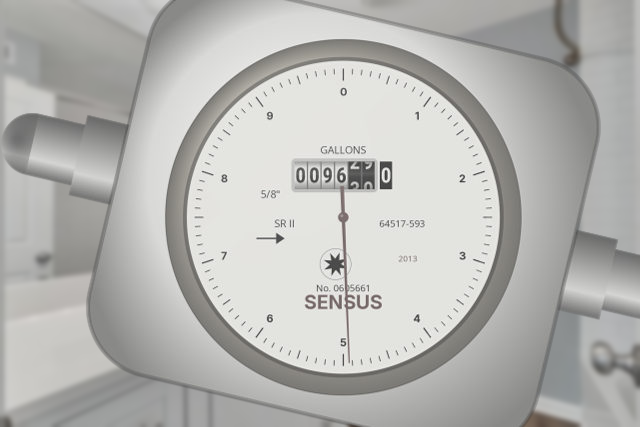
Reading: value=96294.9 unit=gal
